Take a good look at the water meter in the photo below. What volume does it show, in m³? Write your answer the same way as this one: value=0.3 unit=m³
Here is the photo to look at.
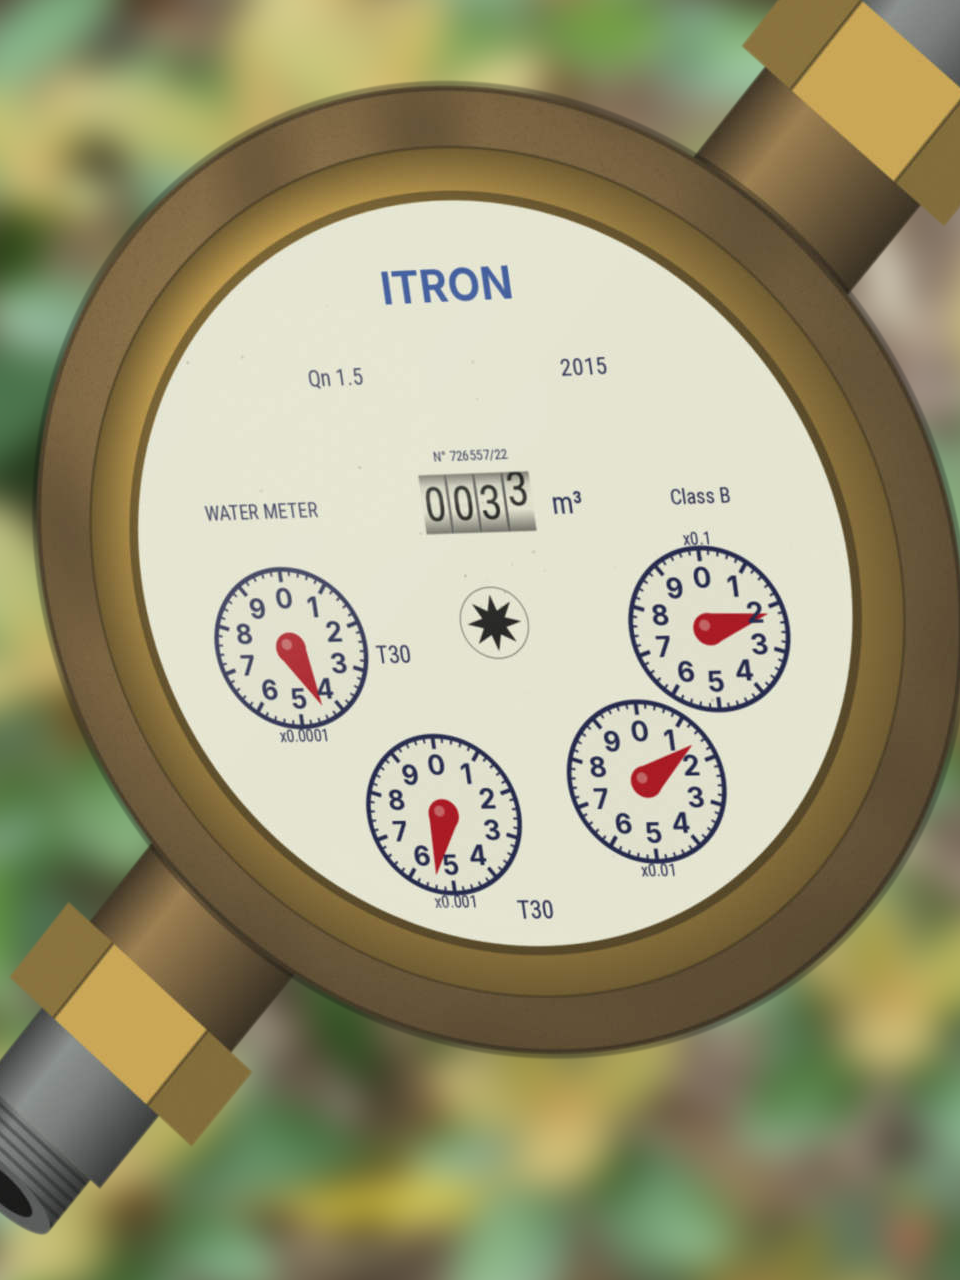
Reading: value=33.2154 unit=m³
